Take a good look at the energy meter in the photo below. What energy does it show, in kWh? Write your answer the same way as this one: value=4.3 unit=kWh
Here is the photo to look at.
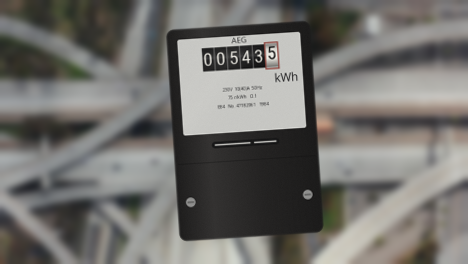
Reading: value=543.5 unit=kWh
